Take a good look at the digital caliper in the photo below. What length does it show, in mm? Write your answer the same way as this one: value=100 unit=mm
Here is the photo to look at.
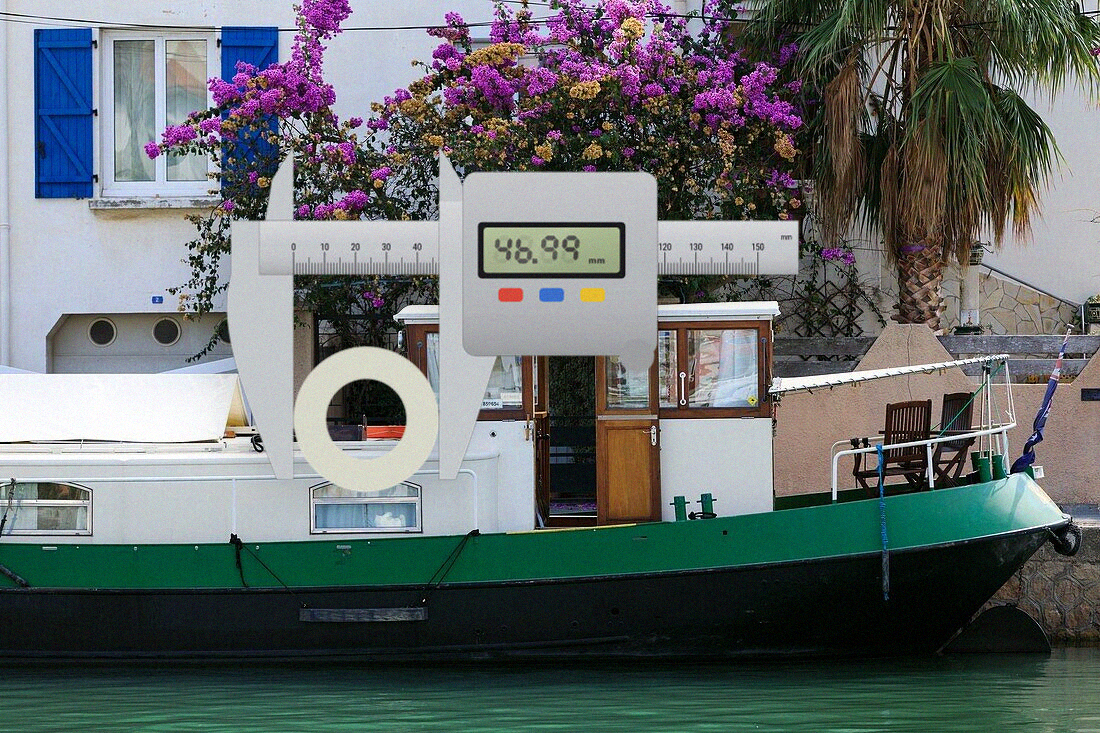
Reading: value=46.99 unit=mm
